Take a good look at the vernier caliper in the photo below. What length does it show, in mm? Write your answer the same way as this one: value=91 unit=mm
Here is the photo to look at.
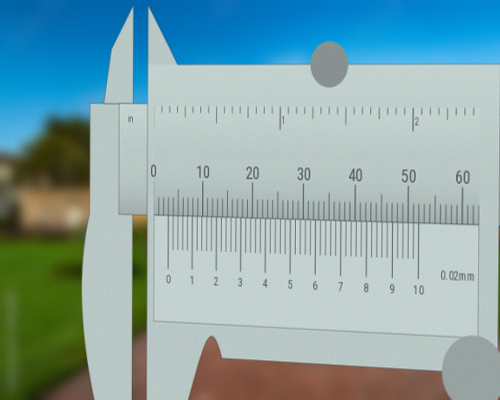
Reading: value=3.0 unit=mm
